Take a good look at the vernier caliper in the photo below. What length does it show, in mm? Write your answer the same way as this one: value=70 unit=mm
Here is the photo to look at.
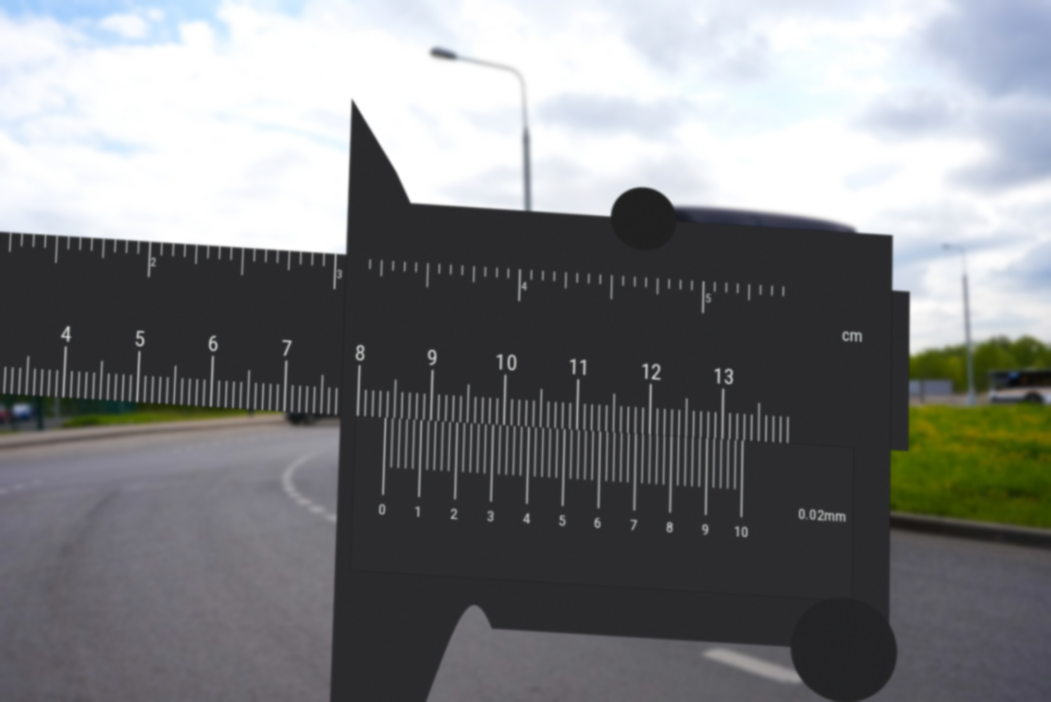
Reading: value=83.8 unit=mm
